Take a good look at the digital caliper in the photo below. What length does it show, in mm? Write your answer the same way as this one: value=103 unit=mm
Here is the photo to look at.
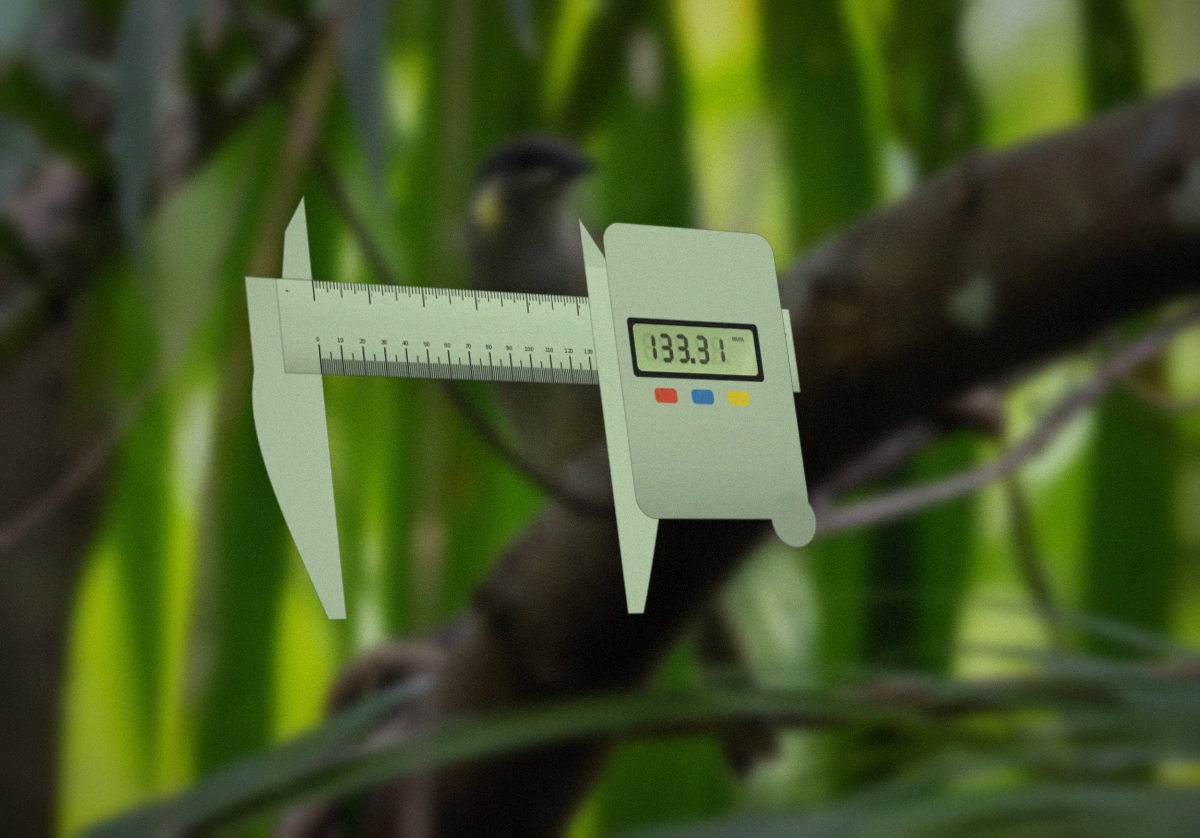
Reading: value=133.31 unit=mm
